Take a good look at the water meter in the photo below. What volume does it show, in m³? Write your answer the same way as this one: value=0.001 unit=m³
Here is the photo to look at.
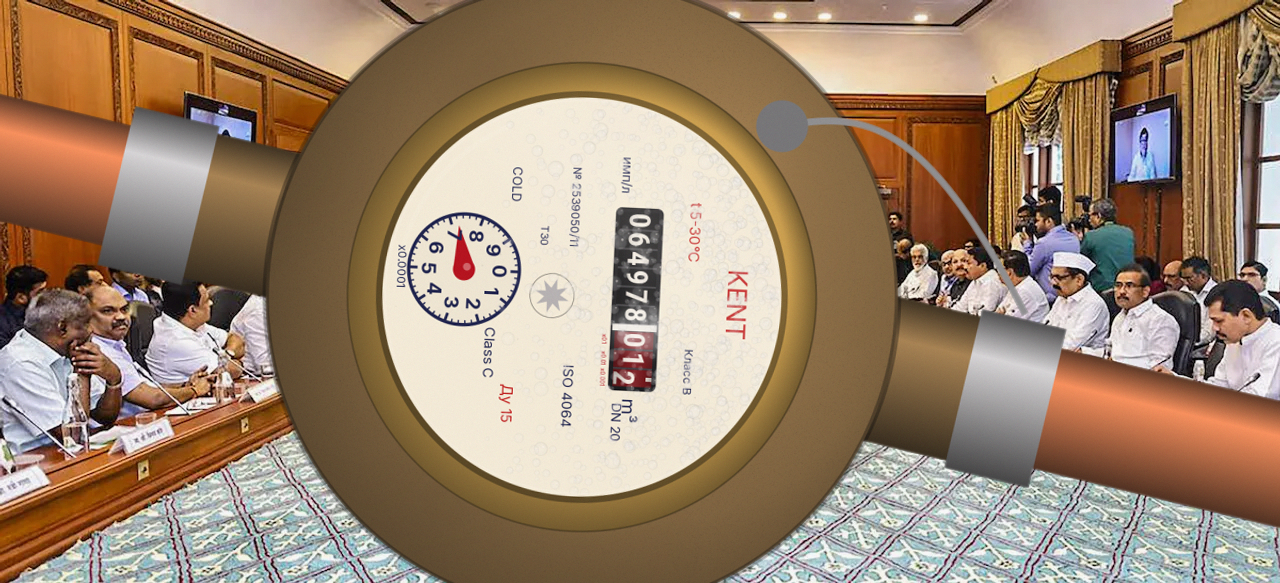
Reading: value=64978.0117 unit=m³
